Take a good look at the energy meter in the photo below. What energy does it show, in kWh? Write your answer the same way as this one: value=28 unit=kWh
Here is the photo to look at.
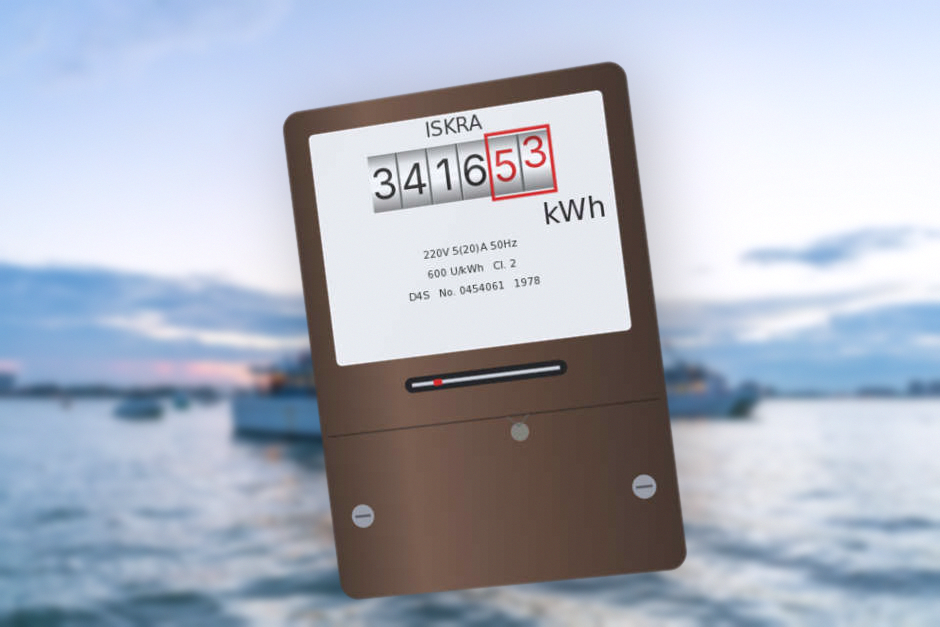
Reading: value=3416.53 unit=kWh
